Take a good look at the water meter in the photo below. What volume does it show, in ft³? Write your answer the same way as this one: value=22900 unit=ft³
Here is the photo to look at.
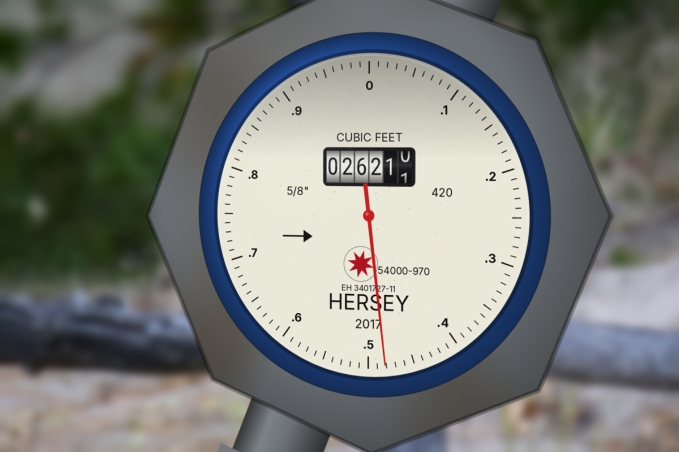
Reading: value=26210.48 unit=ft³
